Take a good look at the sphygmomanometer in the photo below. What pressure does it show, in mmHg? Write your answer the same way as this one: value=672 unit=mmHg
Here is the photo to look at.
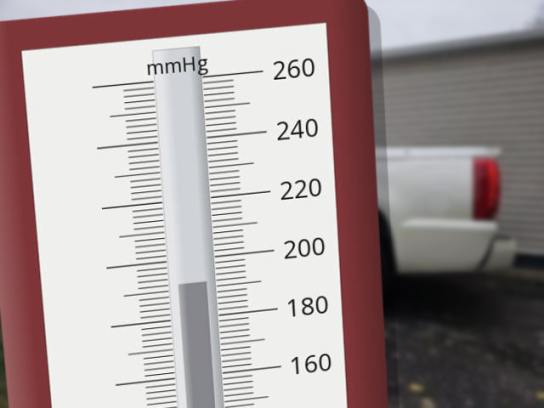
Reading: value=192 unit=mmHg
